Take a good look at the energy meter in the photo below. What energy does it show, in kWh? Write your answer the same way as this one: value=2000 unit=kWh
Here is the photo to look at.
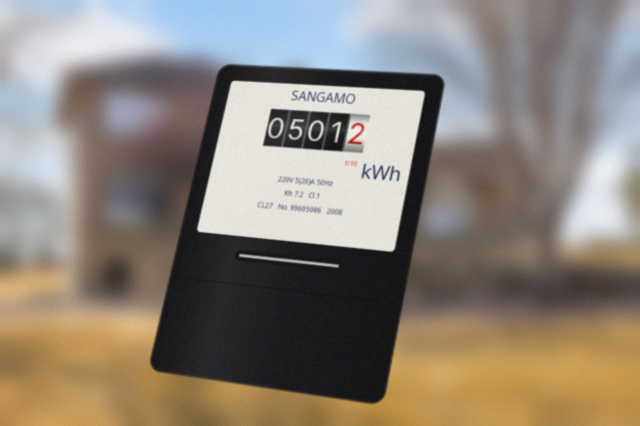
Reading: value=501.2 unit=kWh
